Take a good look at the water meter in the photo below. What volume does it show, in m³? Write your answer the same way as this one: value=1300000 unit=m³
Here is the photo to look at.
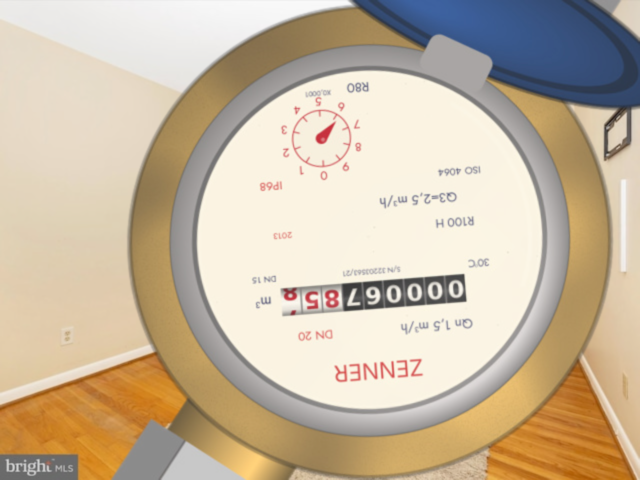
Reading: value=67.8576 unit=m³
